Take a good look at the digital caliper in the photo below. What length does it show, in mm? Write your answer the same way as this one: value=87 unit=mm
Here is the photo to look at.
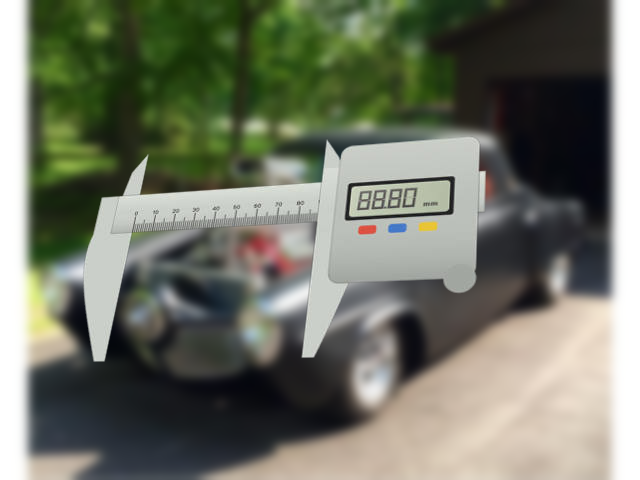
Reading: value=88.80 unit=mm
